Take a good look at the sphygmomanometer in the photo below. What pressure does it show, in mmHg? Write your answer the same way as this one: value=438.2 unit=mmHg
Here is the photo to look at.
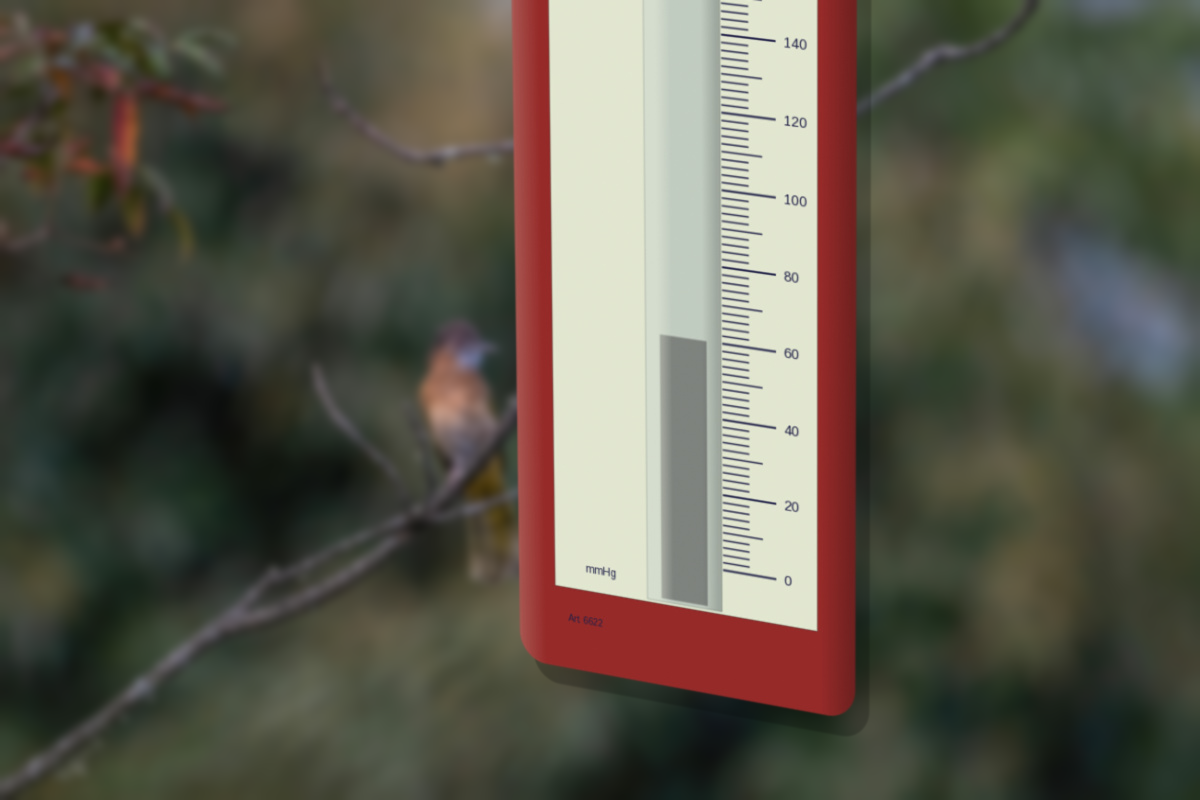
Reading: value=60 unit=mmHg
